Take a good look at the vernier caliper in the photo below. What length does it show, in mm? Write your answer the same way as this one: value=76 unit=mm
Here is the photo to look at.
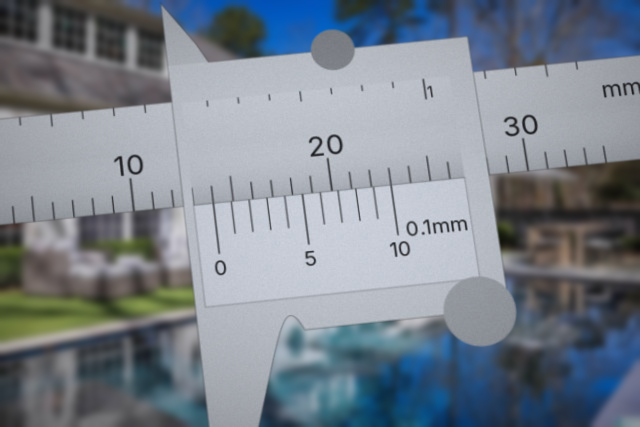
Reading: value=14.0 unit=mm
